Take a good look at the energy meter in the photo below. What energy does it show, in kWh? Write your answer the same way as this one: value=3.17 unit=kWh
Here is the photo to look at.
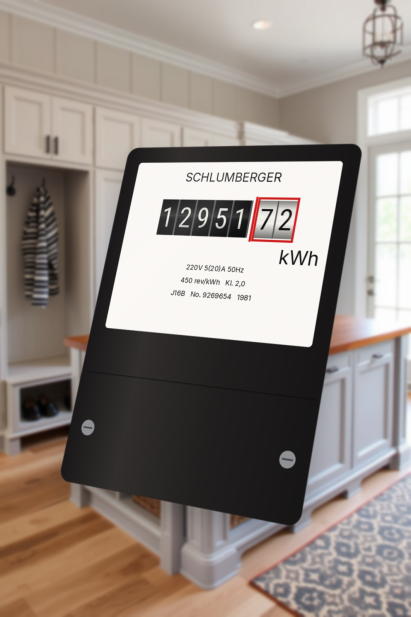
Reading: value=12951.72 unit=kWh
